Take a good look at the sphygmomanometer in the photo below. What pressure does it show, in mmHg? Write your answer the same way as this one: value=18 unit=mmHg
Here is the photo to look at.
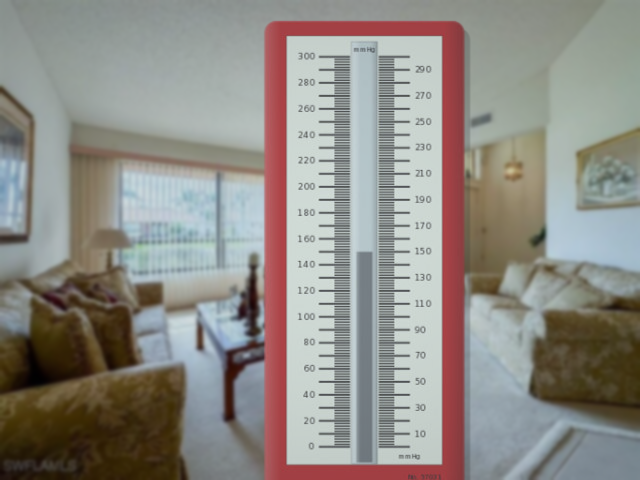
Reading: value=150 unit=mmHg
